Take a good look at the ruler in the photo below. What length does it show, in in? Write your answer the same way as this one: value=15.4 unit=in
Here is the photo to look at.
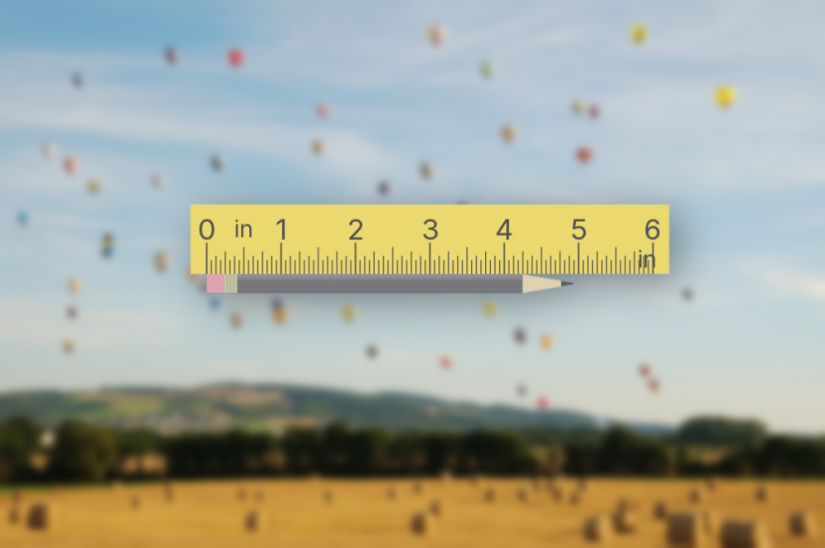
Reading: value=4.9375 unit=in
